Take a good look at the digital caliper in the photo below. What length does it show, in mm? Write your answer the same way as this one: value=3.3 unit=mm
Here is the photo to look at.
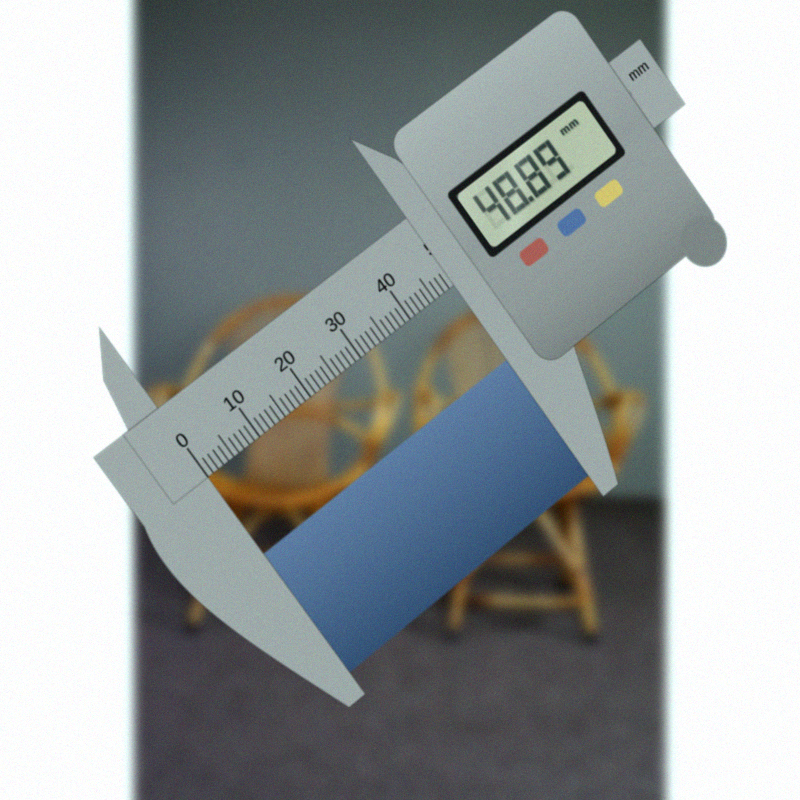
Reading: value=48.89 unit=mm
